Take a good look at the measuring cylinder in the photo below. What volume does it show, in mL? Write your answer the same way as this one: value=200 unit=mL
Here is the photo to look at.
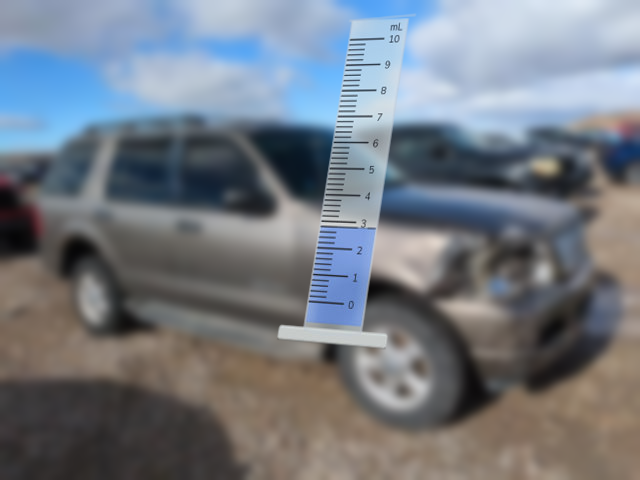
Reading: value=2.8 unit=mL
